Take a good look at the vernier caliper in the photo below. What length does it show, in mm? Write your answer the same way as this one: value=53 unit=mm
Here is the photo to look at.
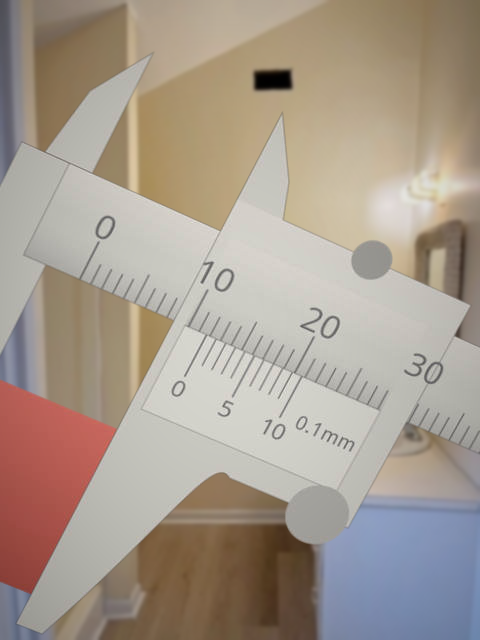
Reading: value=11.7 unit=mm
